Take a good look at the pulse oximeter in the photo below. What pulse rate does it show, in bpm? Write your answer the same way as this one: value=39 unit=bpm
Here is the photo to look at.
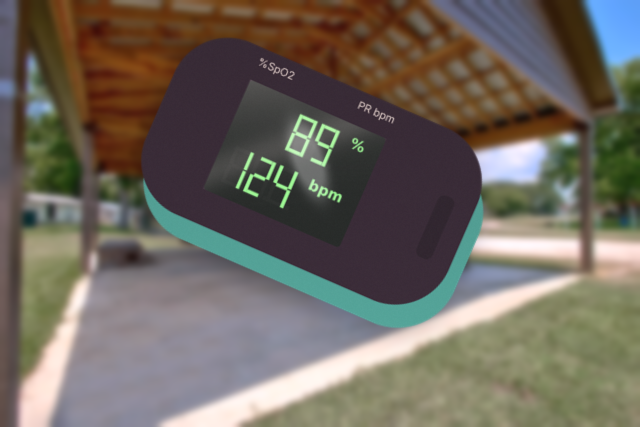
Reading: value=124 unit=bpm
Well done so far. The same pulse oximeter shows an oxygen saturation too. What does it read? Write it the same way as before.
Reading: value=89 unit=%
